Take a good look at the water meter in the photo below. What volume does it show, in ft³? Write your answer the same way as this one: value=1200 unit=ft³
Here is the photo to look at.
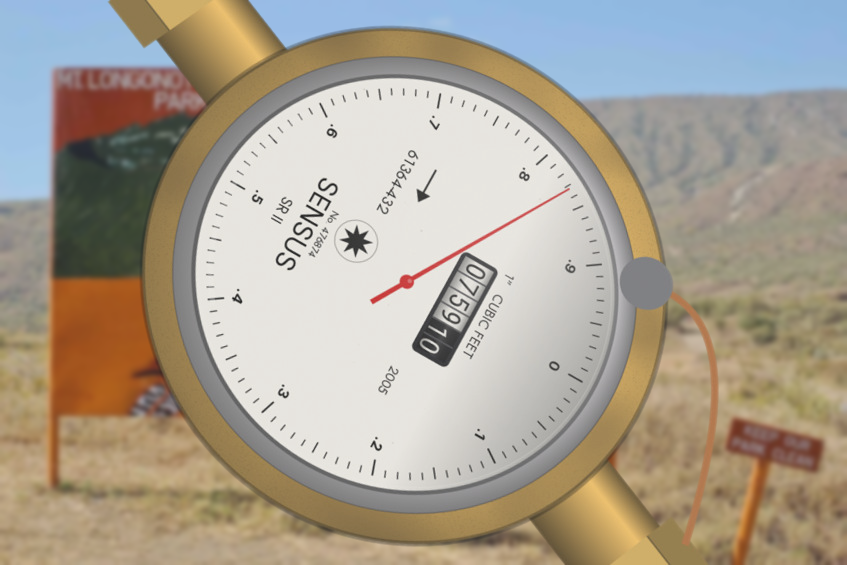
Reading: value=75909.83 unit=ft³
